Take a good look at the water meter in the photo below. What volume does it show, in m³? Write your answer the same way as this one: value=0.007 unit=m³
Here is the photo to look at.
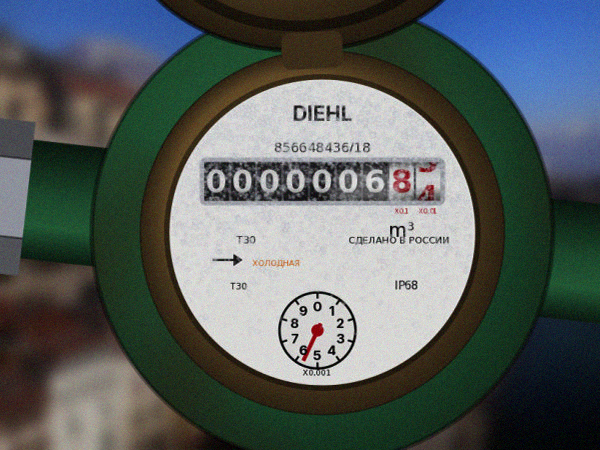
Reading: value=6.835 unit=m³
